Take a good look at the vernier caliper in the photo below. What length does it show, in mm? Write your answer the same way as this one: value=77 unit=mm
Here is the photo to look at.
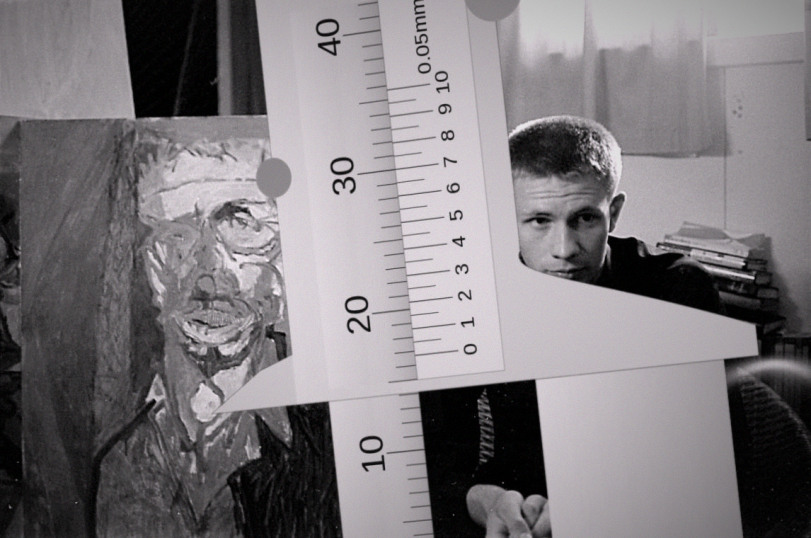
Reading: value=16.7 unit=mm
